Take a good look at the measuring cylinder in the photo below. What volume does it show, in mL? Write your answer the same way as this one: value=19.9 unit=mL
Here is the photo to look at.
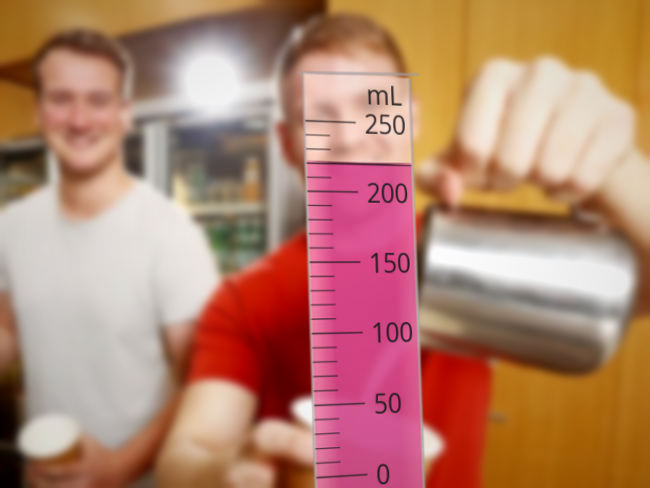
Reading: value=220 unit=mL
